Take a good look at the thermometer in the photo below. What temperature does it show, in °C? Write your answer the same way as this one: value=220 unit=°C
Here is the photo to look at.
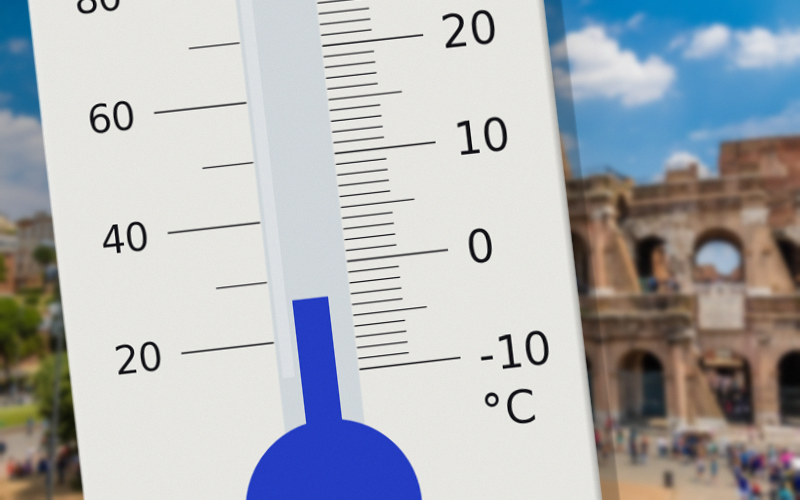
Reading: value=-3 unit=°C
